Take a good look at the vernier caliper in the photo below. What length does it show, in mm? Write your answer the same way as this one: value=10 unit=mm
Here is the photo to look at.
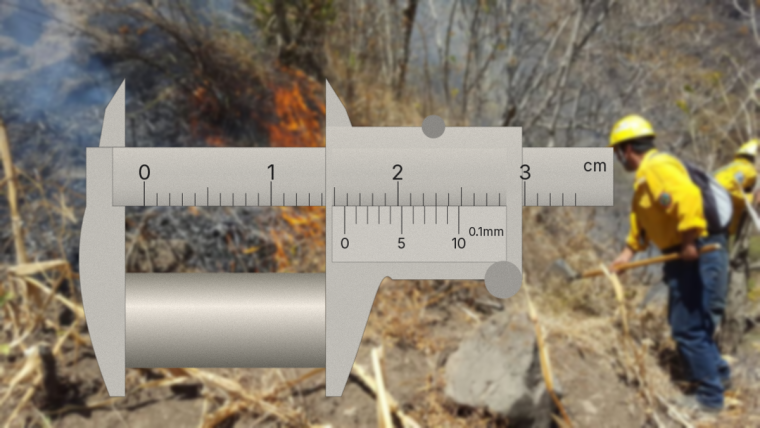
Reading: value=15.8 unit=mm
